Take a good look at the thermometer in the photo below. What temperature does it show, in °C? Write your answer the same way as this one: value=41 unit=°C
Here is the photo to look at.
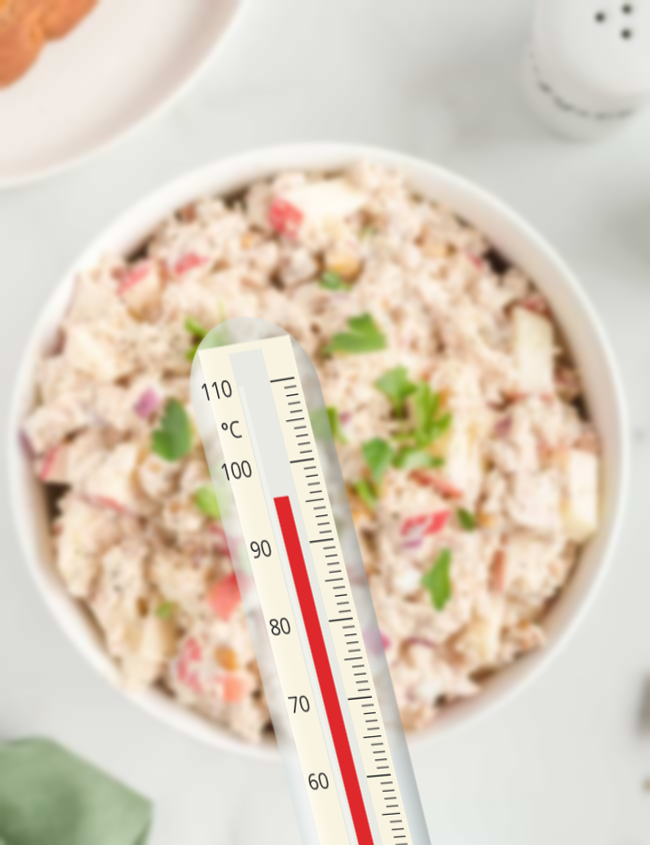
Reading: value=96 unit=°C
